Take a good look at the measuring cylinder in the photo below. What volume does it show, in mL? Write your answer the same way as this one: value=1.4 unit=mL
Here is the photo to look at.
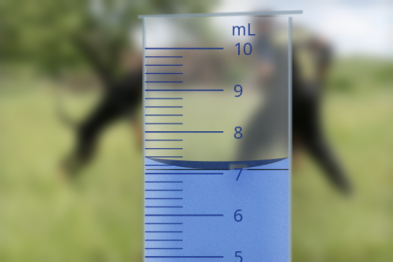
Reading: value=7.1 unit=mL
